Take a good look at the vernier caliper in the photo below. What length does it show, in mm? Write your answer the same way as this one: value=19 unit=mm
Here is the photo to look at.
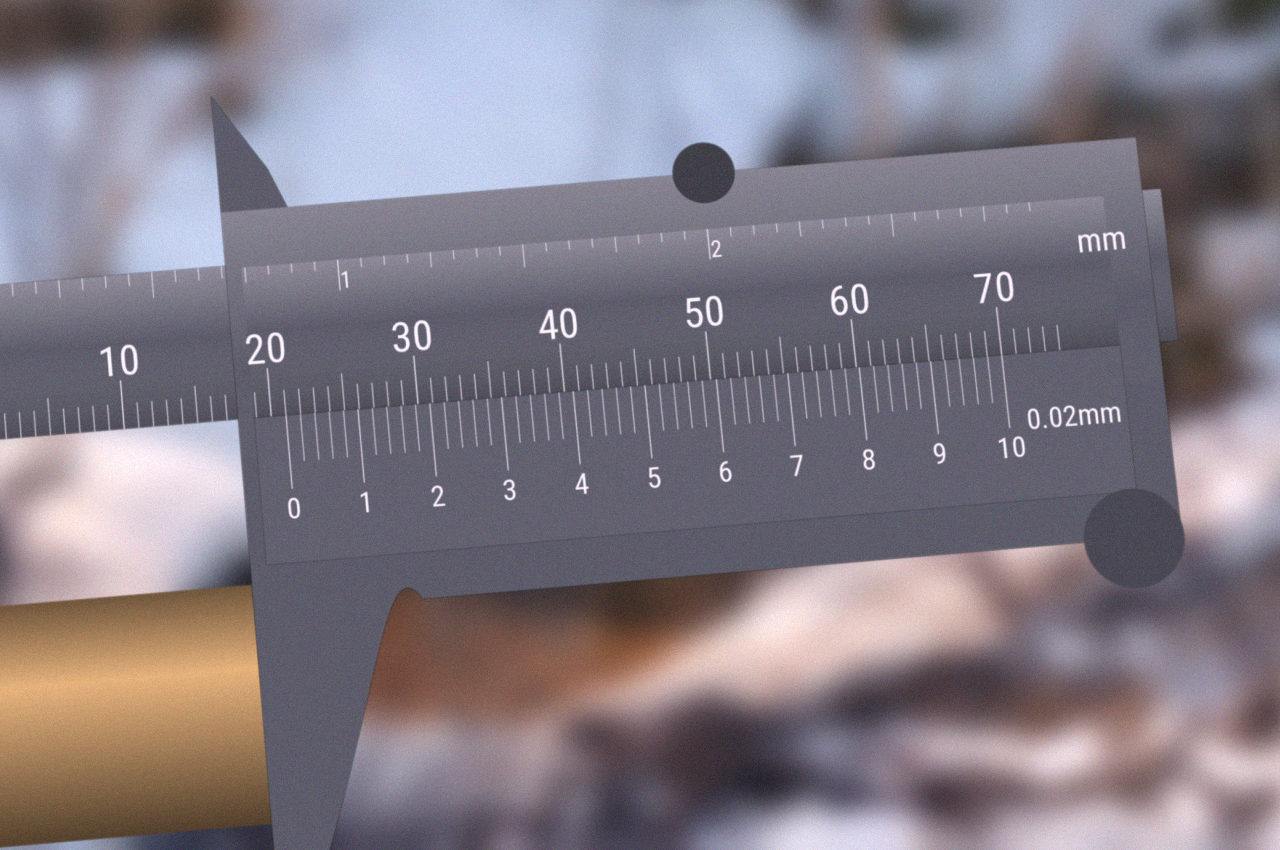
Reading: value=21.0 unit=mm
